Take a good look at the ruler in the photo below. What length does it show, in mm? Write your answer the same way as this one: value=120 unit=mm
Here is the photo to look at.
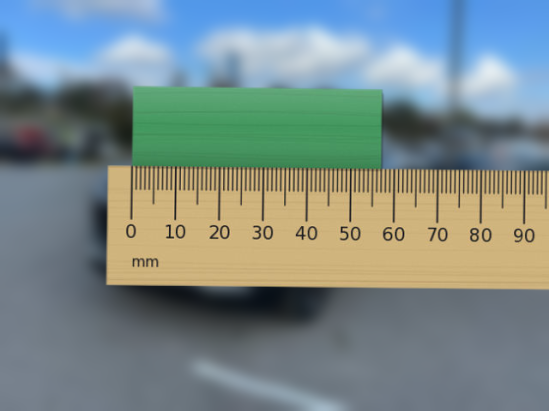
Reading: value=57 unit=mm
